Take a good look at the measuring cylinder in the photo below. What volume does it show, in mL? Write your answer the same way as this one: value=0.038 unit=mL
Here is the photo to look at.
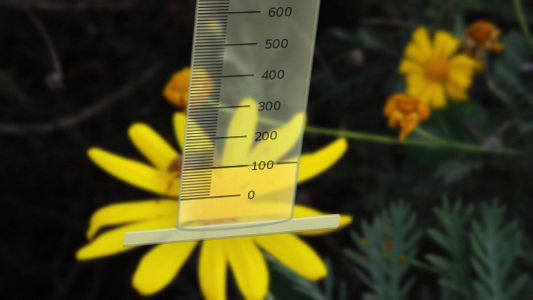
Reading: value=100 unit=mL
